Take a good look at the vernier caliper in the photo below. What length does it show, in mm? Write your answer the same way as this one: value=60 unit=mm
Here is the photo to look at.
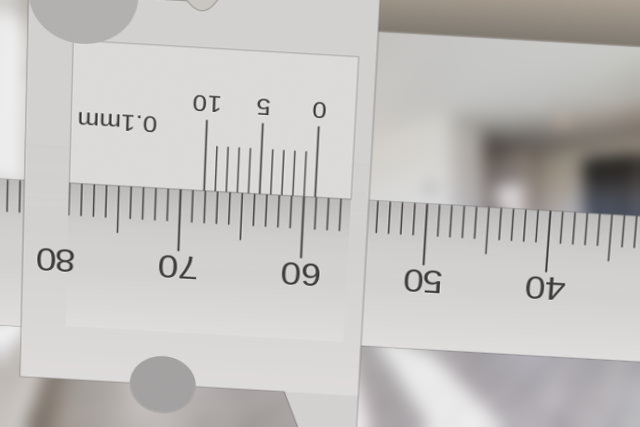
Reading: value=59.1 unit=mm
